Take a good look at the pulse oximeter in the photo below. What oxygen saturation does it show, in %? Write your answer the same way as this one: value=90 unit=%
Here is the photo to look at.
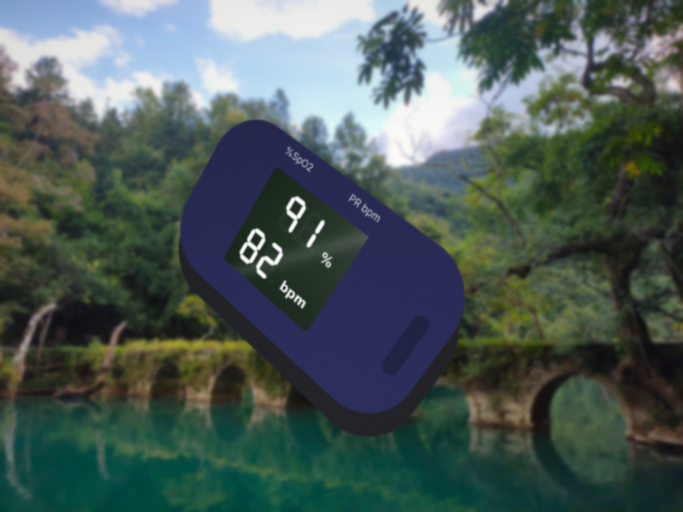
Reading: value=91 unit=%
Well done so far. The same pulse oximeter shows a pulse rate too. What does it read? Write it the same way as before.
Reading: value=82 unit=bpm
